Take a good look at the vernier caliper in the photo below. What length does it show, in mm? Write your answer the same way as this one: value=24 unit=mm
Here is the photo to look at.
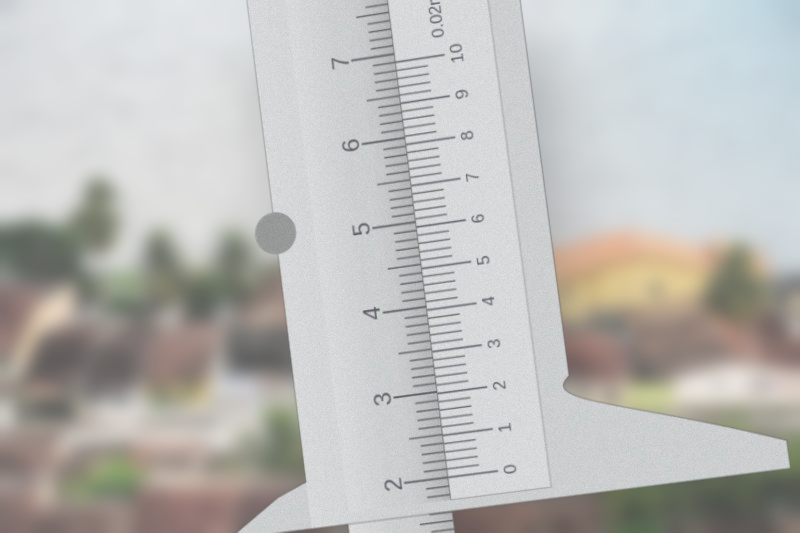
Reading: value=20.0 unit=mm
